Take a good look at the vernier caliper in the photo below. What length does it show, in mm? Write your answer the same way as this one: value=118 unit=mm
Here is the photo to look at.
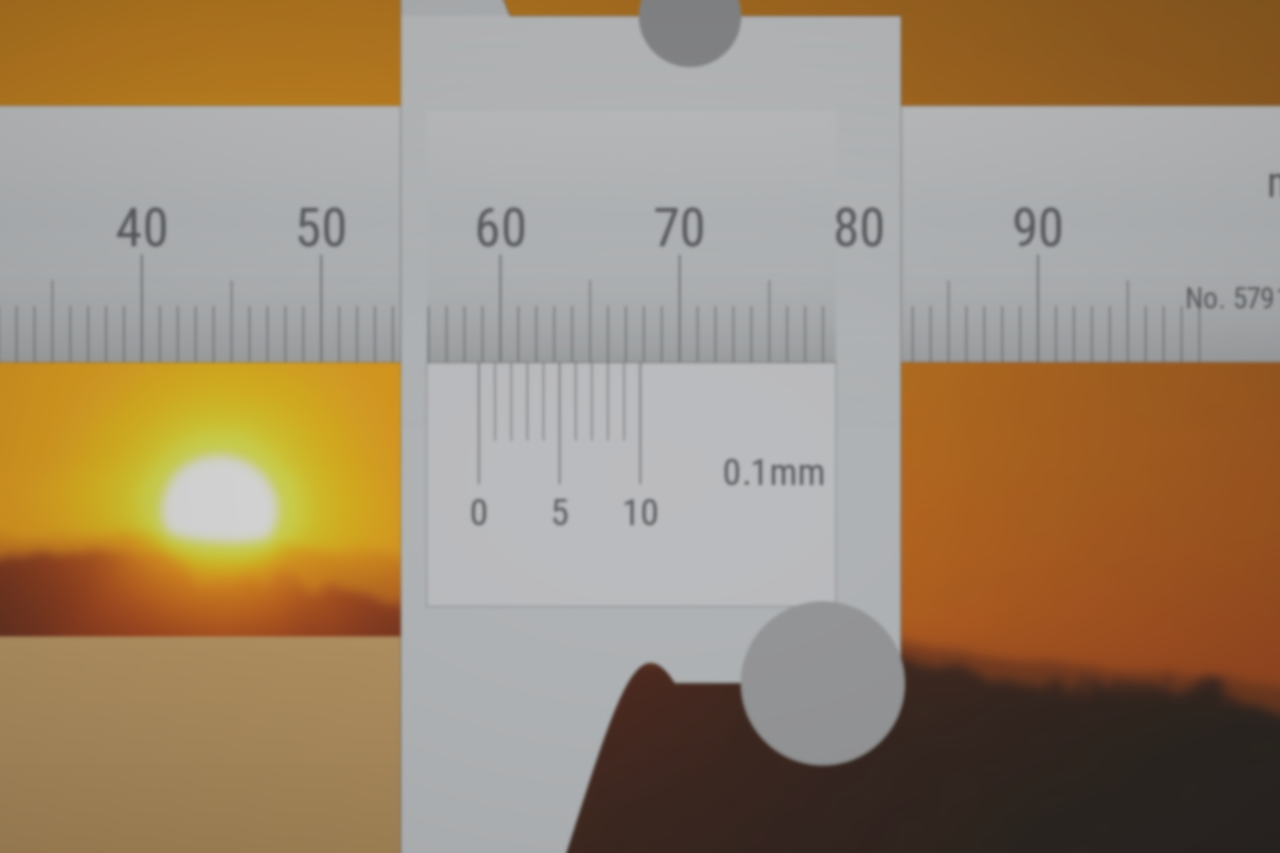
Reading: value=58.8 unit=mm
